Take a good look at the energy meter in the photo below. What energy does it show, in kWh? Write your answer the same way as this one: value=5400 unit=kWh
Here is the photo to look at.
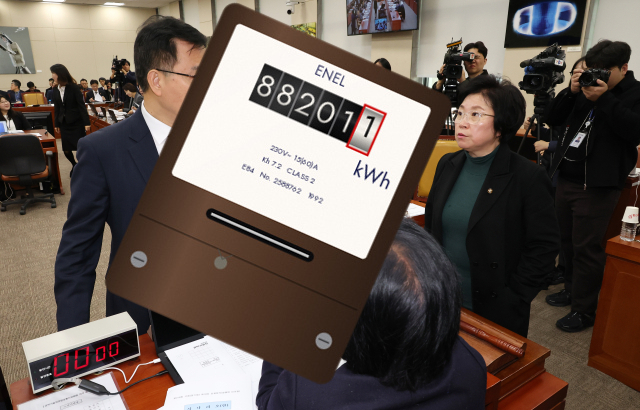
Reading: value=88201.1 unit=kWh
